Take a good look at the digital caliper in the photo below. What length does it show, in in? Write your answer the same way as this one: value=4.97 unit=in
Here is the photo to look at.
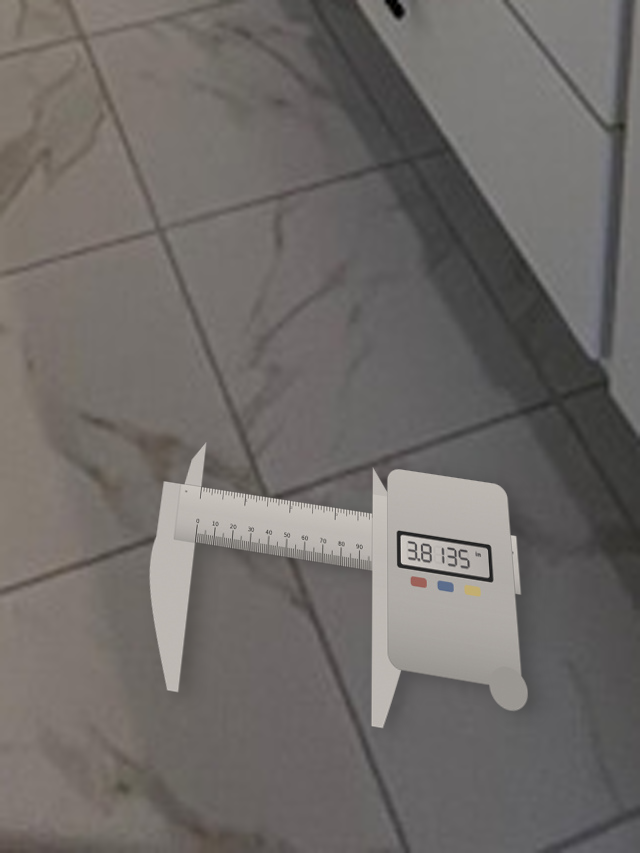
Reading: value=3.8135 unit=in
